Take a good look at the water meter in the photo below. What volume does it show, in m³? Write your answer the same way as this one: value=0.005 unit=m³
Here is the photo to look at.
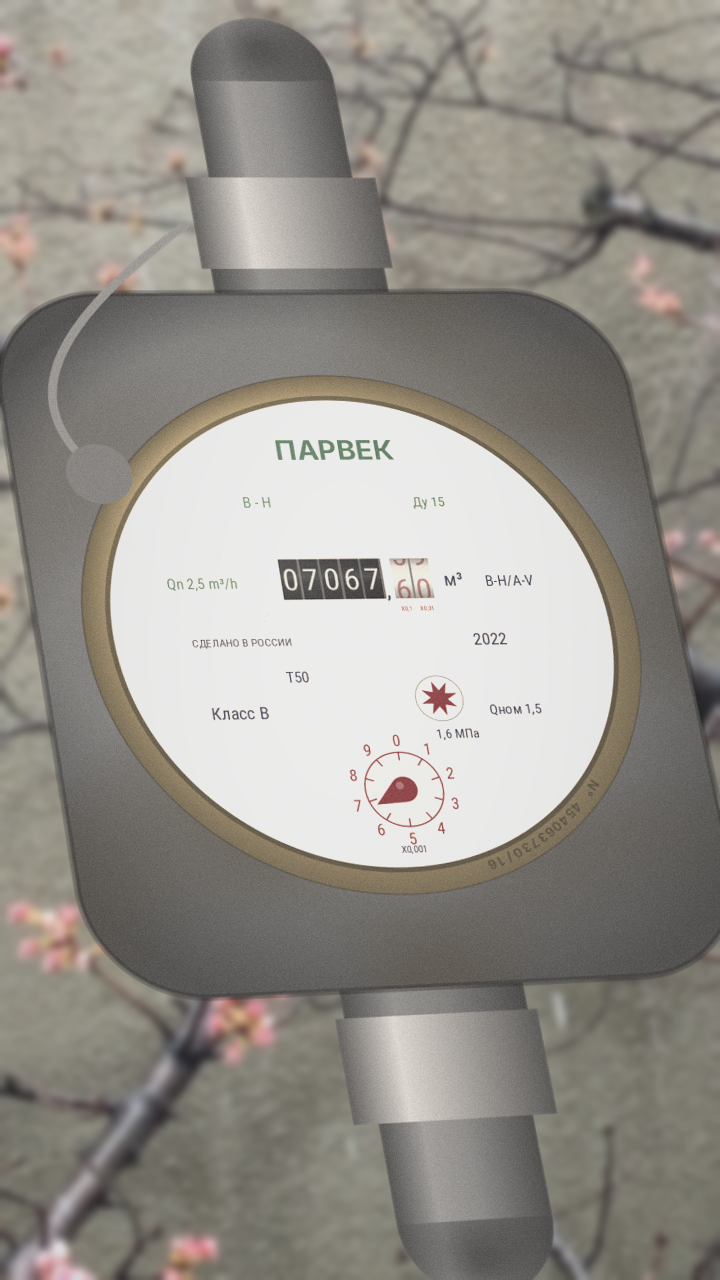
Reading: value=7067.596 unit=m³
